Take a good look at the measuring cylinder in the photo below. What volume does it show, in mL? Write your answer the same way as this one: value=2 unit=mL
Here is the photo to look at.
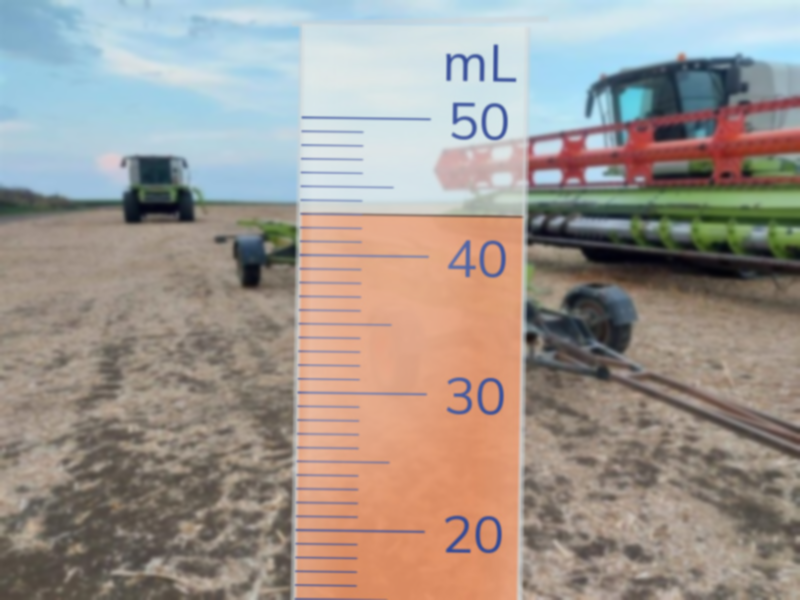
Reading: value=43 unit=mL
